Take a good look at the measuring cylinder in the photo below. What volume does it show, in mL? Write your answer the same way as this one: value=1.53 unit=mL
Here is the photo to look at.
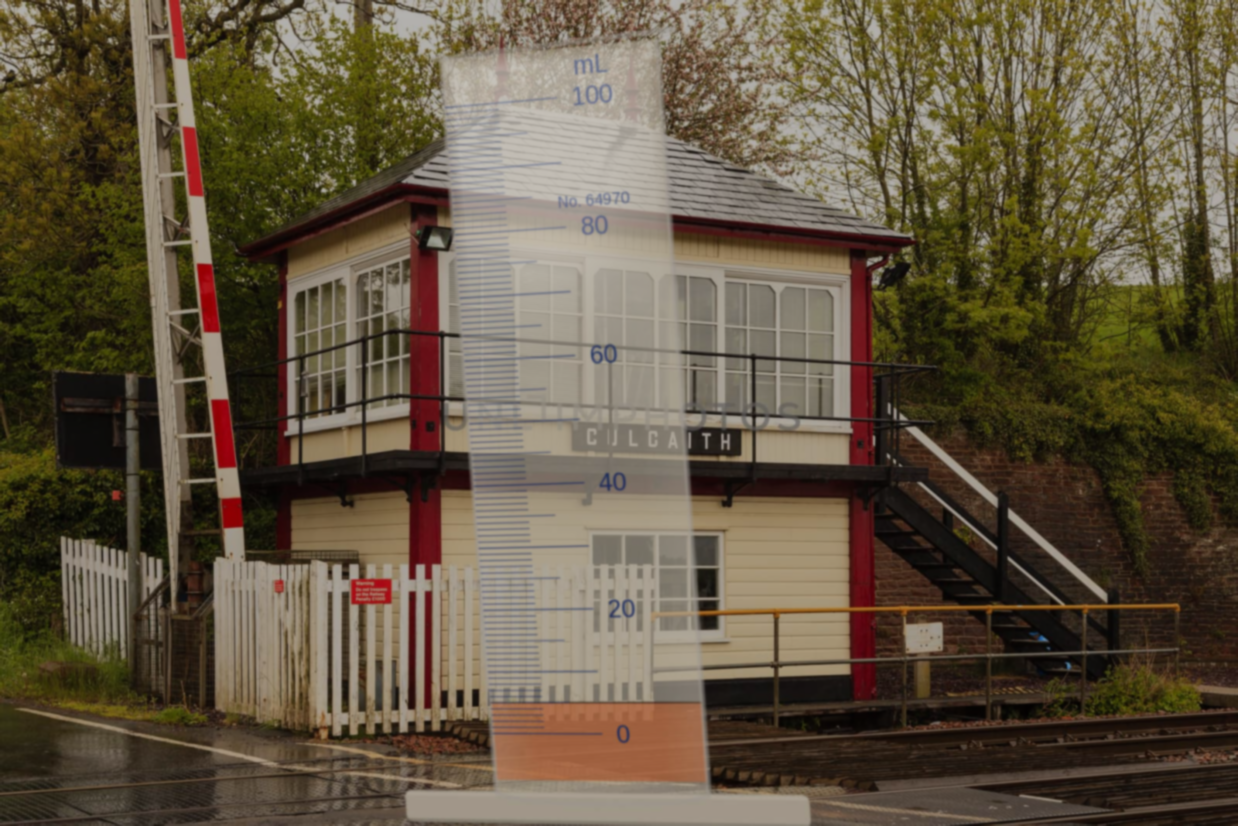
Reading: value=5 unit=mL
